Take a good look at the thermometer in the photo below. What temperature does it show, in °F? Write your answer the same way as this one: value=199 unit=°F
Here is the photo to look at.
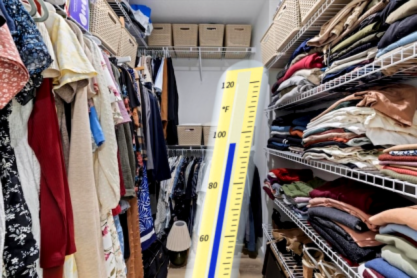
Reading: value=96 unit=°F
